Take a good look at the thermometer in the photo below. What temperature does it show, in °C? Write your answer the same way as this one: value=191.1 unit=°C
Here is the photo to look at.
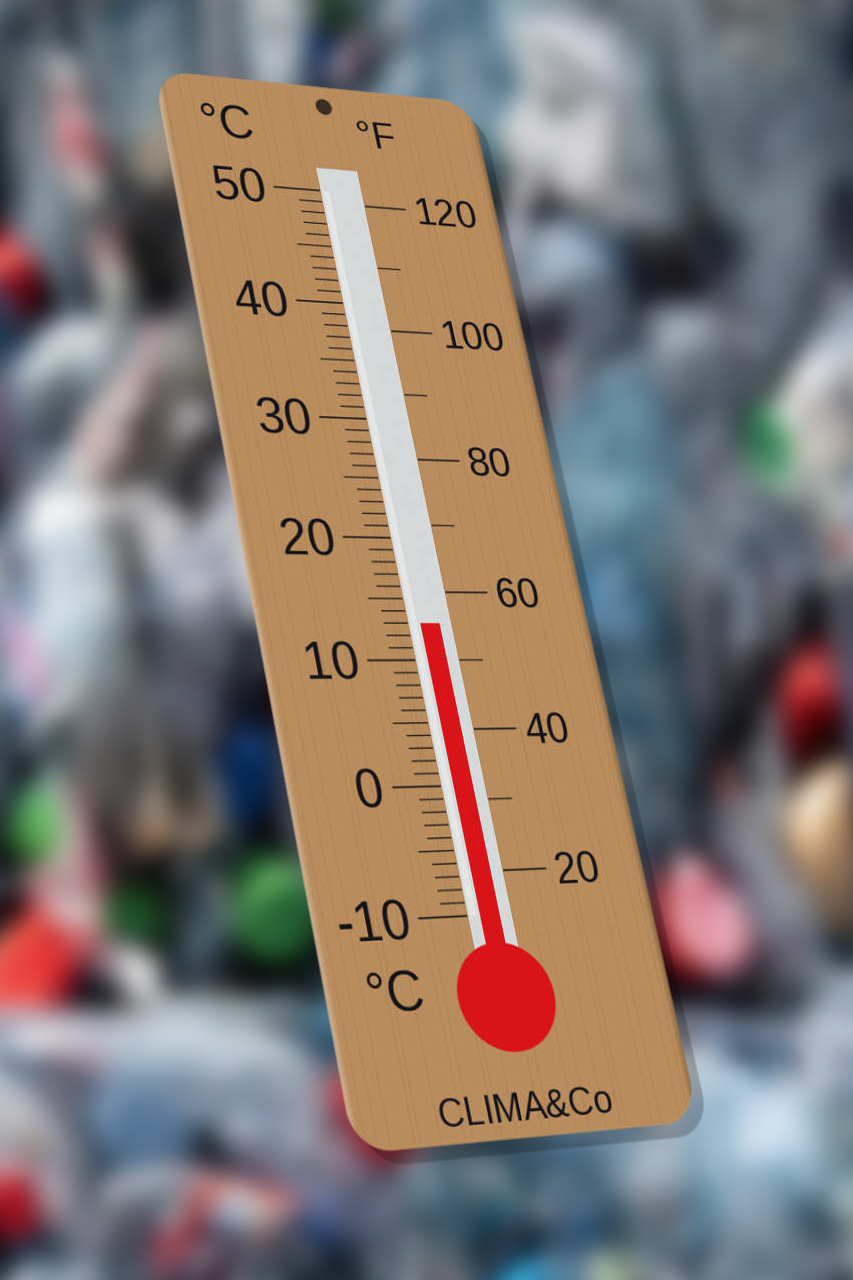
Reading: value=13 unit=°C
